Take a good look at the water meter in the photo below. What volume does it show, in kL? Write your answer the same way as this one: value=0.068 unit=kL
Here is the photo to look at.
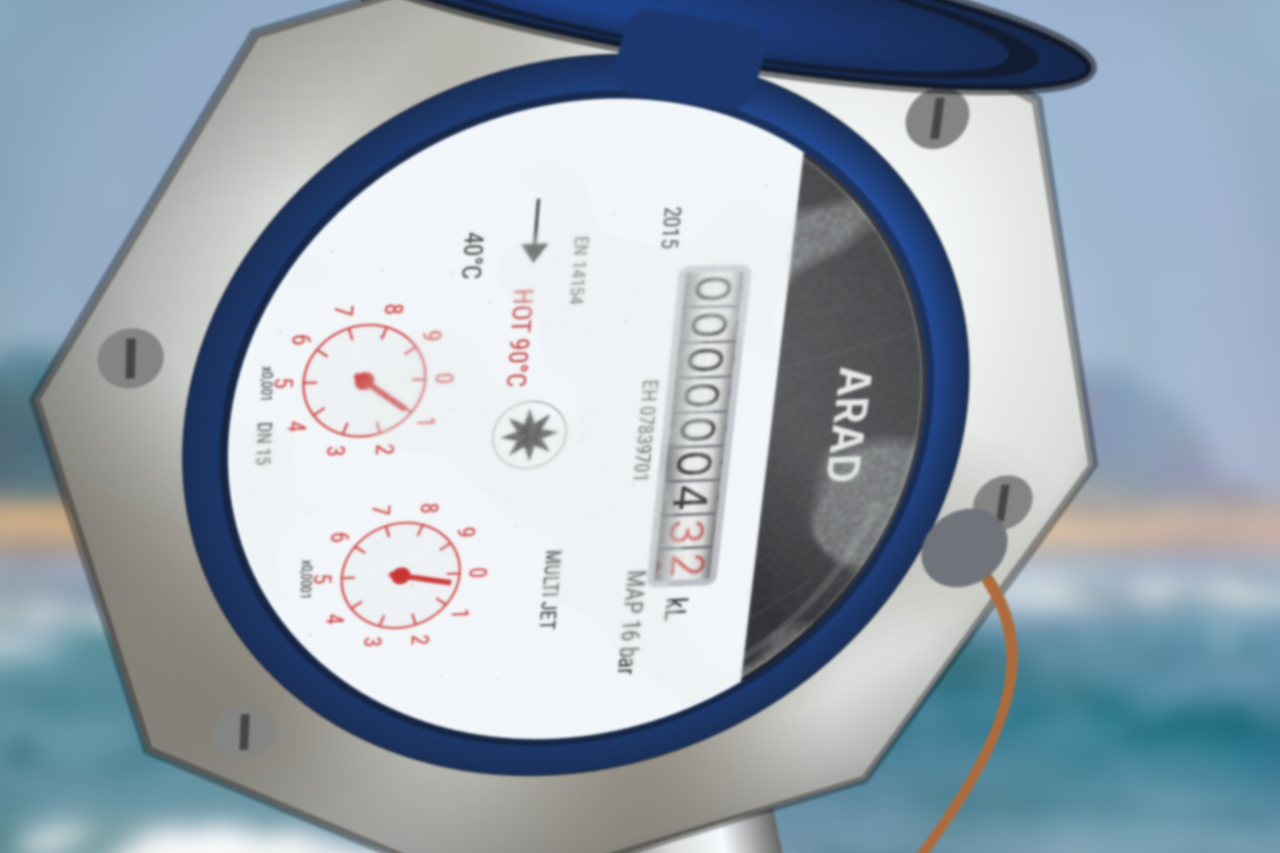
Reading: value=4.3210 unit=kL
